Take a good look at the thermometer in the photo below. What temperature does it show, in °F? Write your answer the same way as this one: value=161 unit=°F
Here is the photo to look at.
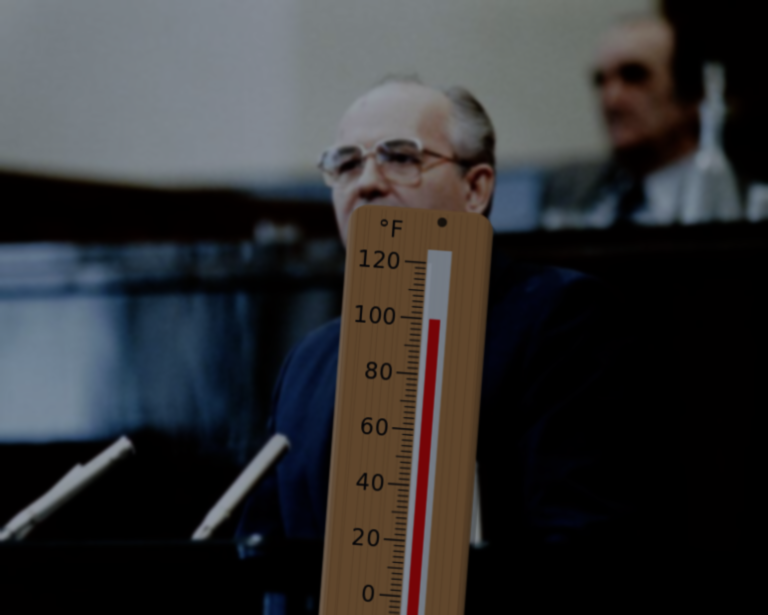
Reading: value=100 unit=°F
